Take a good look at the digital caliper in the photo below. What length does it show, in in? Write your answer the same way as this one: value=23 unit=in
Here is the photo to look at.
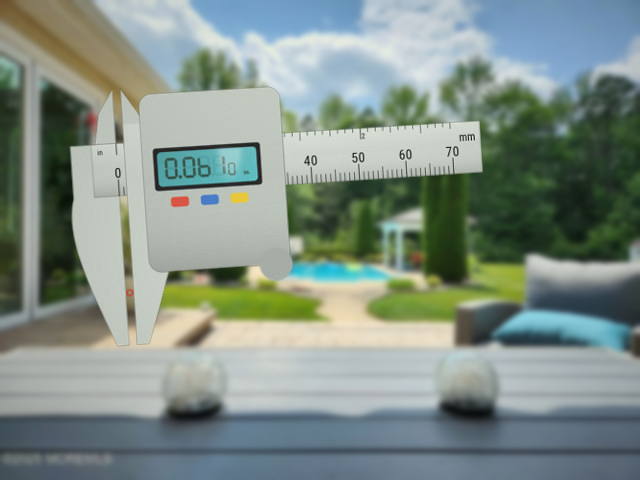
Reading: value=0.0610 unit=in
